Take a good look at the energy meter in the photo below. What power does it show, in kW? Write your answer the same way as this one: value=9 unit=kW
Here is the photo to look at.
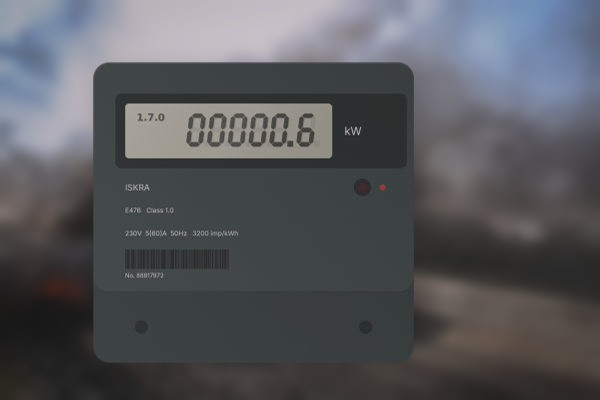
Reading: value=0.6 unit=kW
